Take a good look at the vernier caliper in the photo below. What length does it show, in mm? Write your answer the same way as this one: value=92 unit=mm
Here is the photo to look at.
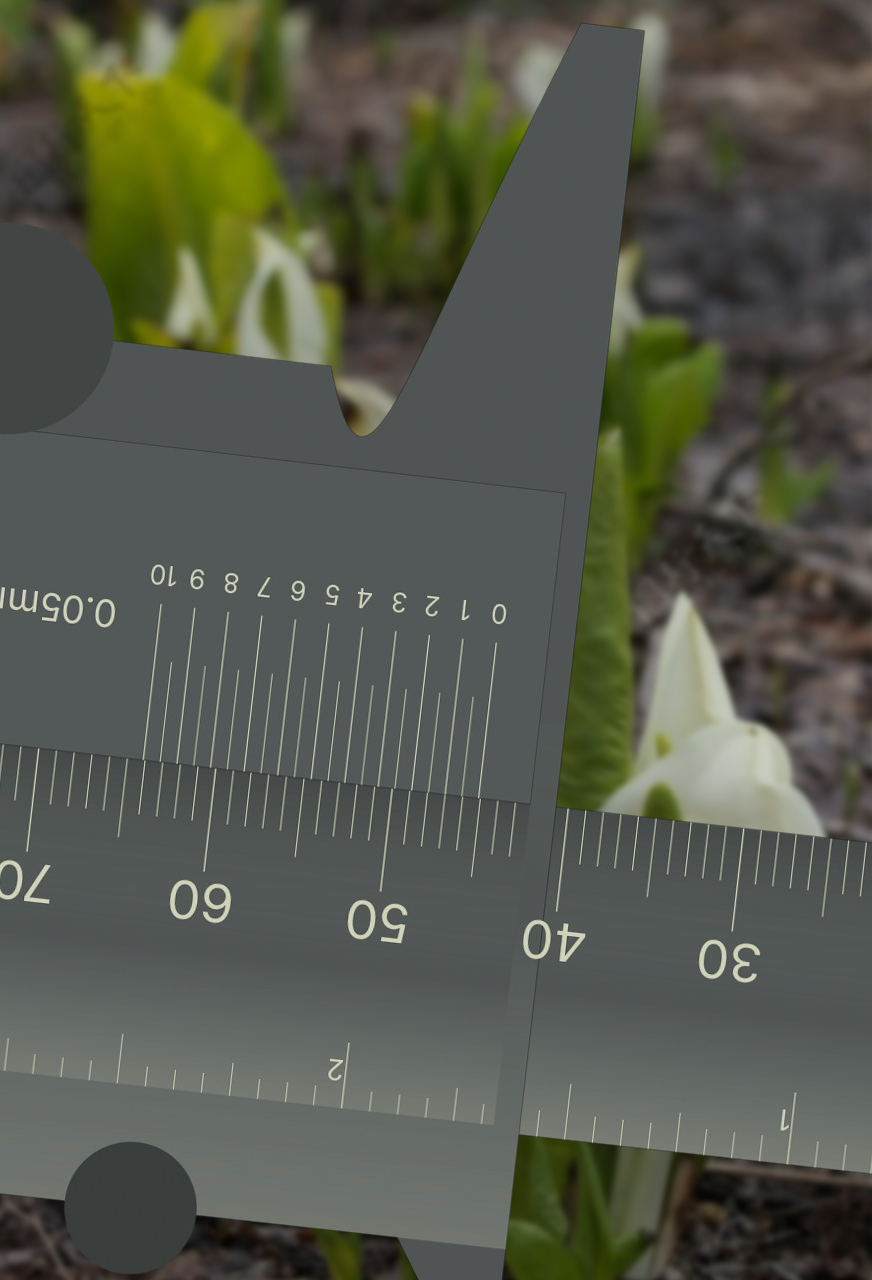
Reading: value=45.1 unit=mm
